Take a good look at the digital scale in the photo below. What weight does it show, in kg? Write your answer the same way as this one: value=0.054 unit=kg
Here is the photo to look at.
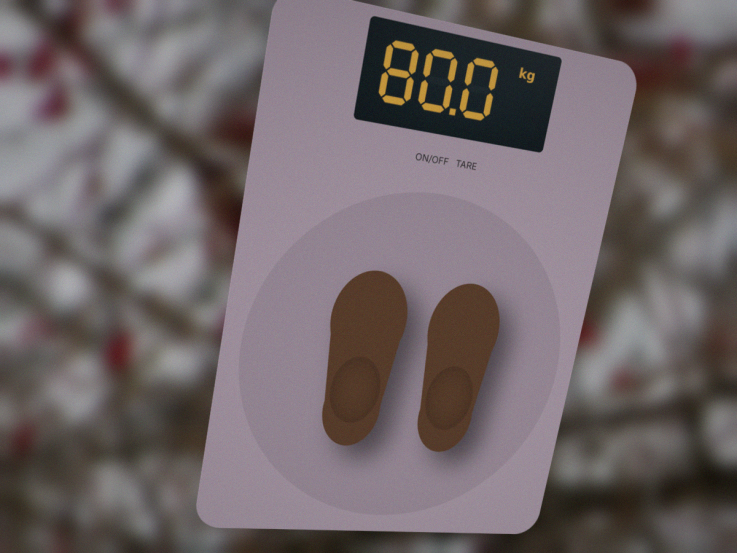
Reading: value=80.0 unit=kg
